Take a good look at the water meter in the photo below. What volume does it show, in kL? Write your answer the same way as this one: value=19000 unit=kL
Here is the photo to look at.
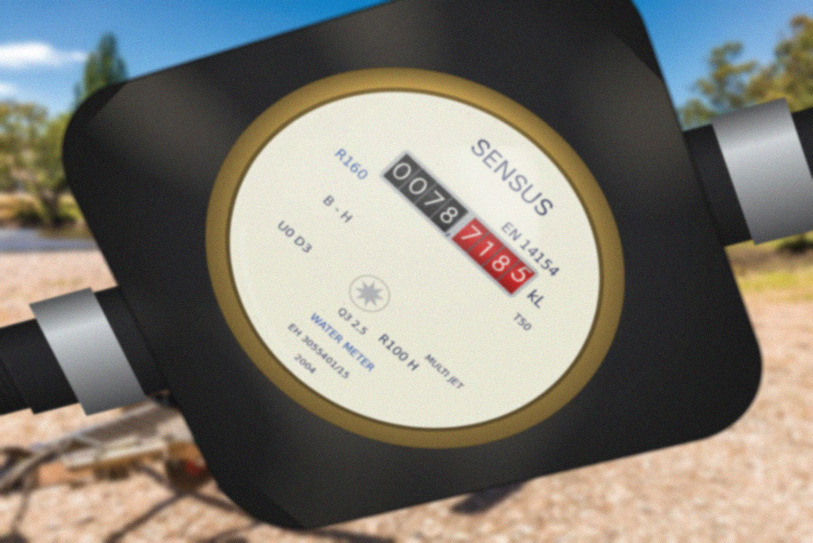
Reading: value=78.7185 unit=kL
